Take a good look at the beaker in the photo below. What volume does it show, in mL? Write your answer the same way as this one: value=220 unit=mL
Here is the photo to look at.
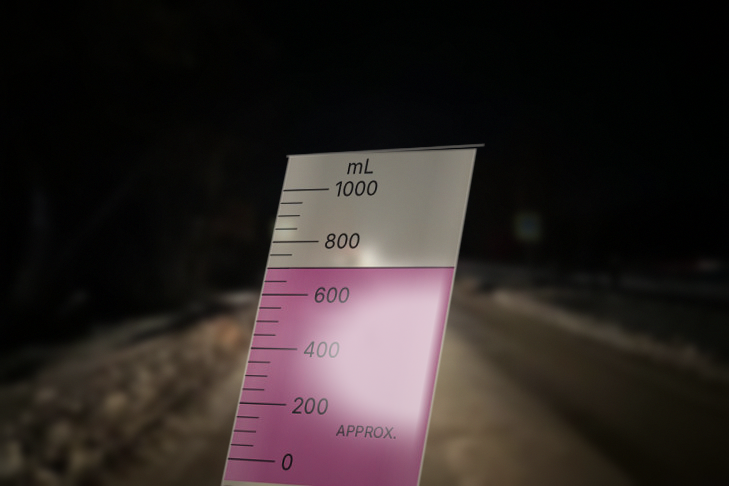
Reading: value=700 unit=mL
